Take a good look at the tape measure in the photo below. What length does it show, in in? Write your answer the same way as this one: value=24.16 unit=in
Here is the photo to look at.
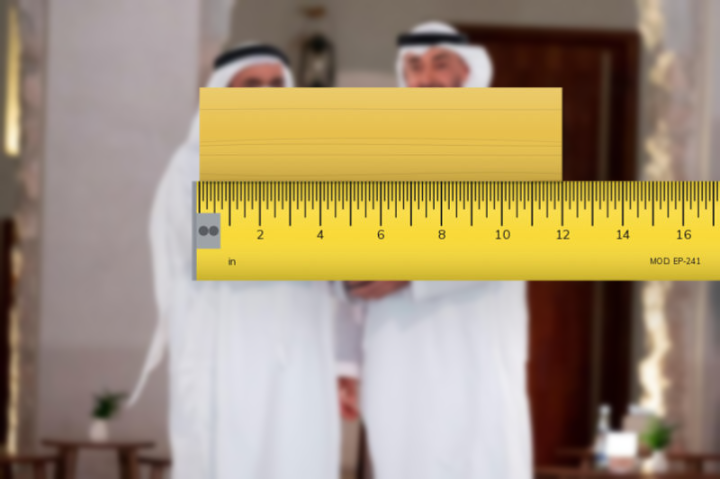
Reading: value=12 unit=in
